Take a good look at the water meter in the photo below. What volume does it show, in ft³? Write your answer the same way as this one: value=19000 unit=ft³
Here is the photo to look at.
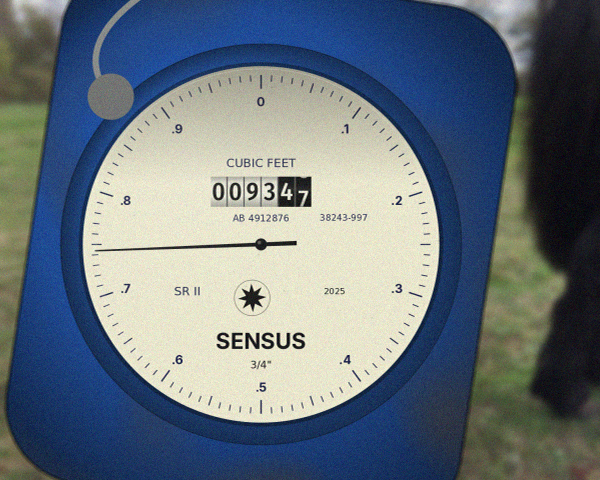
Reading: value=9346.74 unit=ft³
